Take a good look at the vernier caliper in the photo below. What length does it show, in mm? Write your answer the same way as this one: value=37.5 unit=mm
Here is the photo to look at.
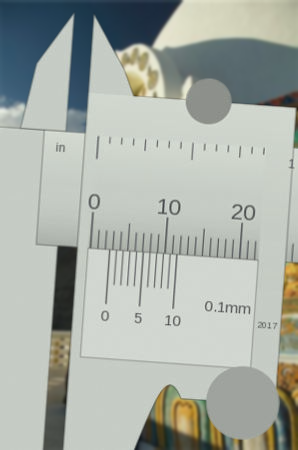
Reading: value=2.6 unit=mm
